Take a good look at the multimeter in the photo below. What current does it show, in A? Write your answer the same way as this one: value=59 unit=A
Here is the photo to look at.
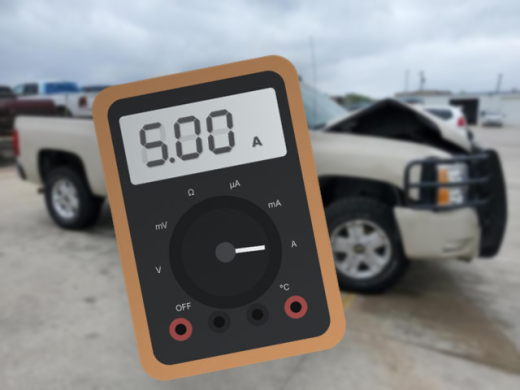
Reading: value=5.00 unit=A
